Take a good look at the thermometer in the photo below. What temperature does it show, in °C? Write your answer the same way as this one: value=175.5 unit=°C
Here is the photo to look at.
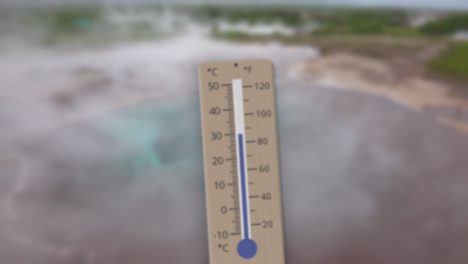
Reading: value=30 unit=°C
